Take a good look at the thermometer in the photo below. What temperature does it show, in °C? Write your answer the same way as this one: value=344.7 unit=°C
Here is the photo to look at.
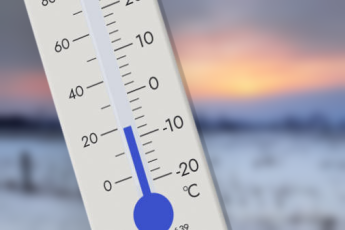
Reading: value=-7 unit=°C
